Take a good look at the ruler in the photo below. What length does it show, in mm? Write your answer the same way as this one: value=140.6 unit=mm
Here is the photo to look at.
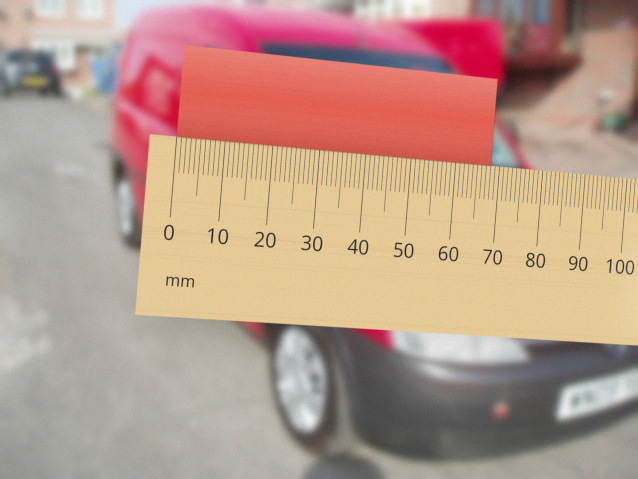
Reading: value=68 unit=mm
